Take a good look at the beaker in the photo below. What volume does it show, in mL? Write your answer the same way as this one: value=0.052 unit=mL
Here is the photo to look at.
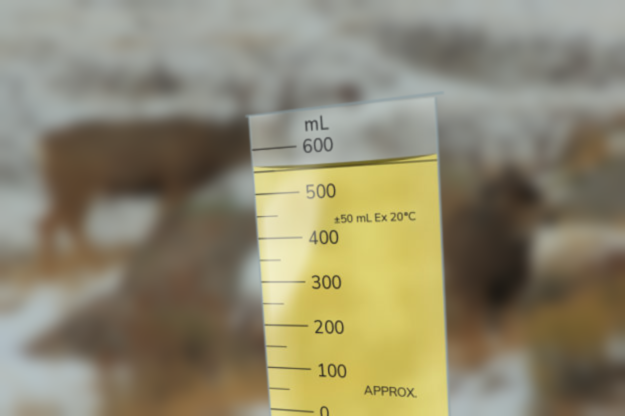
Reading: value=550 unit=mL
